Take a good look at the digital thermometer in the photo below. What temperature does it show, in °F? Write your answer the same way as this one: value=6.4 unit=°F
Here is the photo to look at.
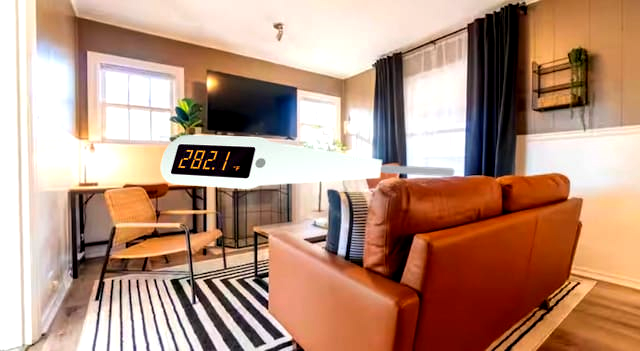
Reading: value=282.1 unit=°F
